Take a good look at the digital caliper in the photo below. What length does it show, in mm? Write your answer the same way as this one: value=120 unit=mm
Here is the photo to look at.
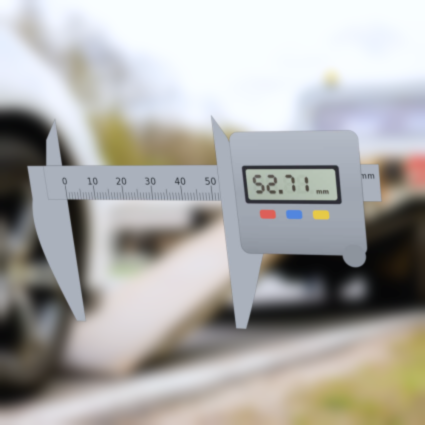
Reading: value=52.71 unit=mm
